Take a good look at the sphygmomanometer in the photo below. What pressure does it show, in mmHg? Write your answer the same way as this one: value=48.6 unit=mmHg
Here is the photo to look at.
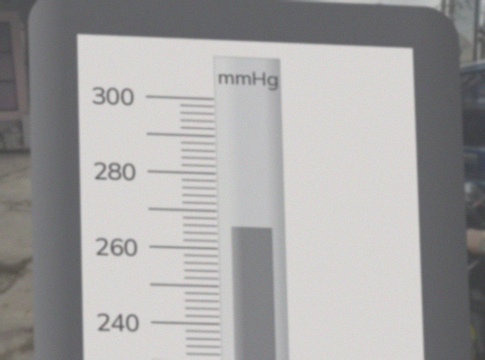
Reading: value=266 unit=mmHg
